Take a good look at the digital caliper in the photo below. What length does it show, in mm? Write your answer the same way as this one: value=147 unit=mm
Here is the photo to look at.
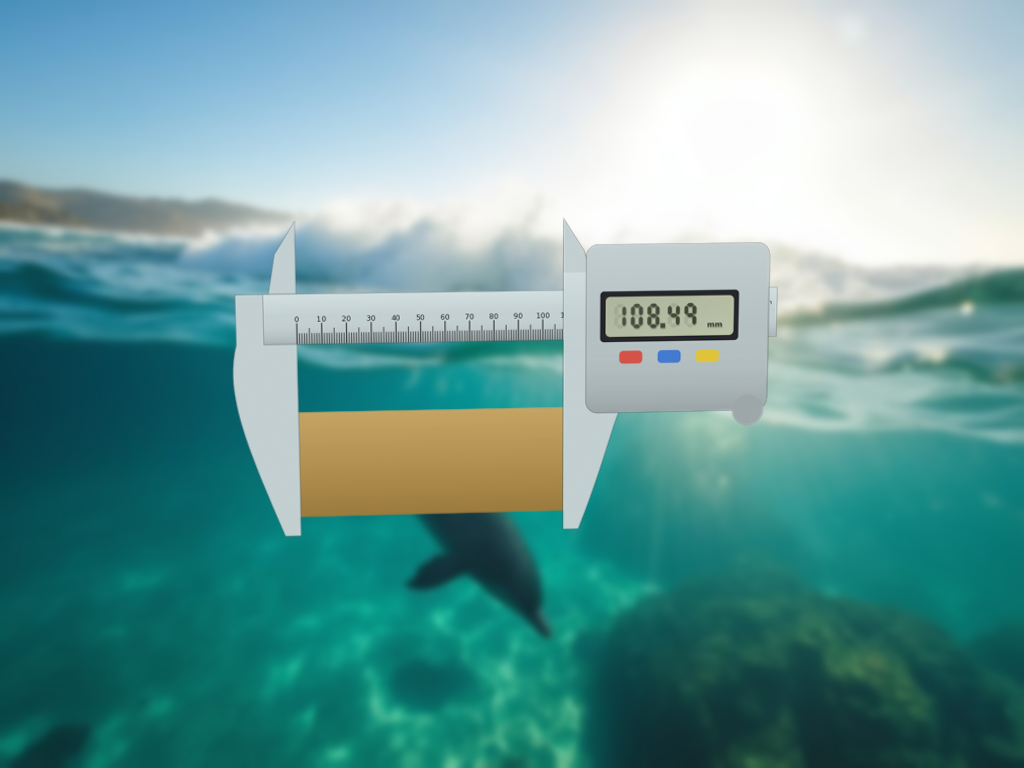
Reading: value=108.49 unit=mm
